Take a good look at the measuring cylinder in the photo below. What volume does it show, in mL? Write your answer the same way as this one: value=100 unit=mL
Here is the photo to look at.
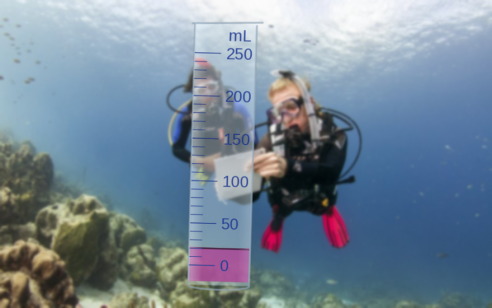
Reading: value=20 unit=mL
